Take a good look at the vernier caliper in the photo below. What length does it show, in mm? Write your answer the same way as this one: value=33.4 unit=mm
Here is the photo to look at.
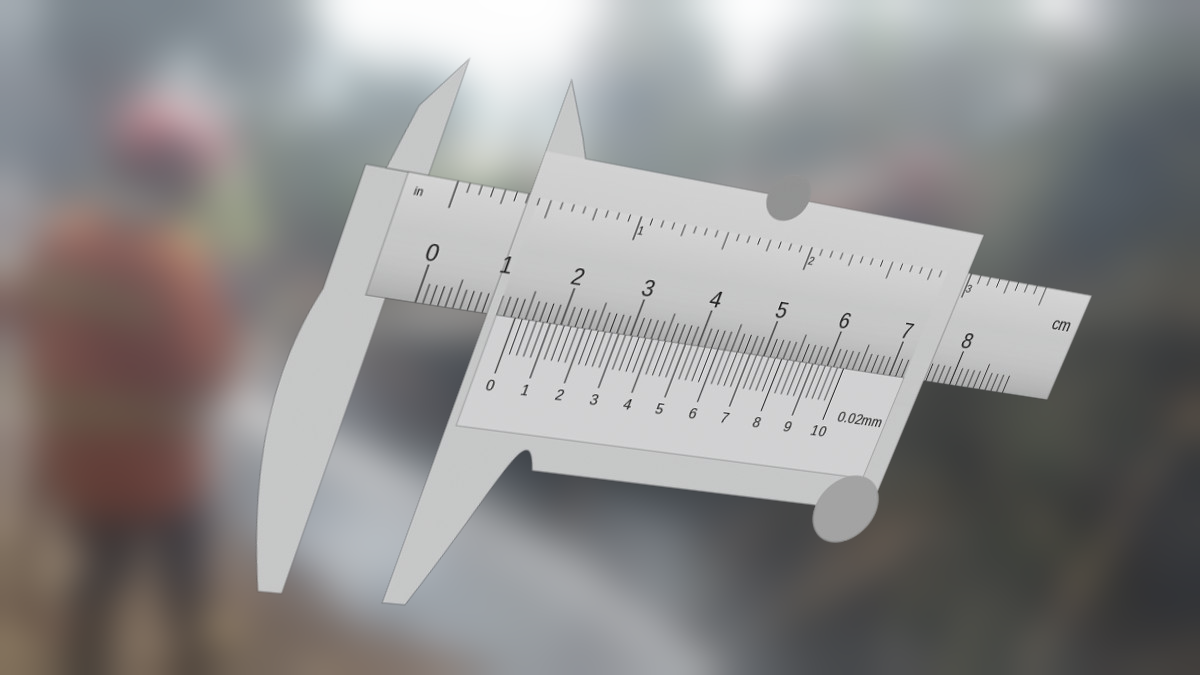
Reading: value=13.6 unit=mm
